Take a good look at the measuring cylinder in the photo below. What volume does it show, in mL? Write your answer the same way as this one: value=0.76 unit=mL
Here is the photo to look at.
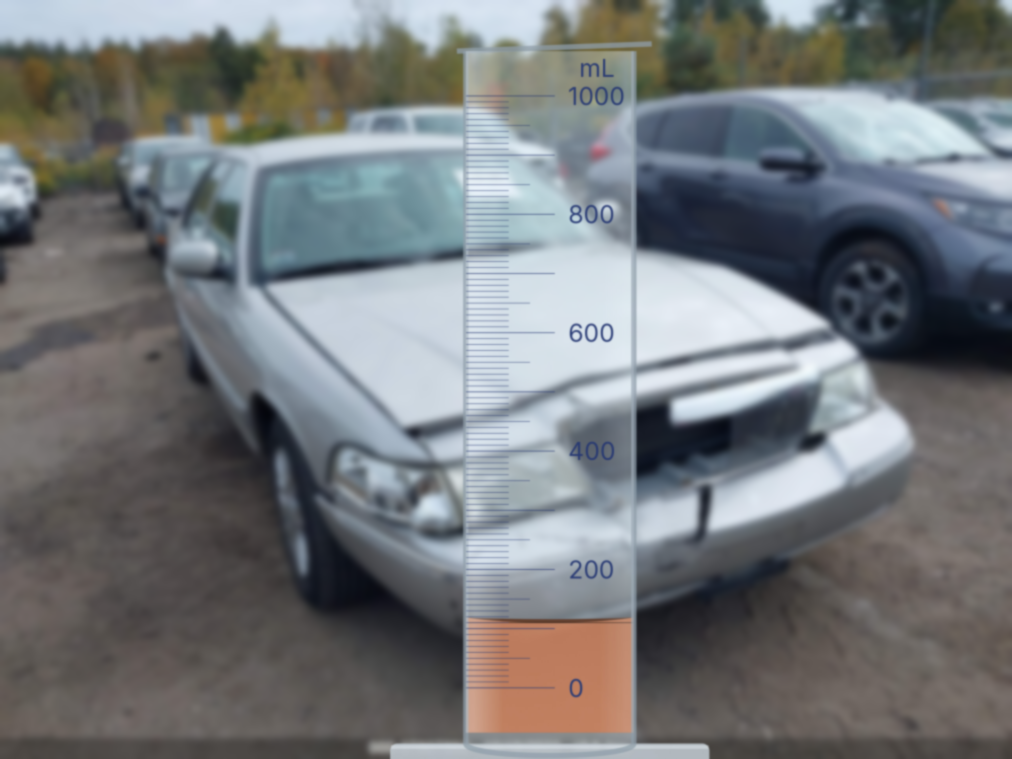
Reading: value=110 unit=mL
